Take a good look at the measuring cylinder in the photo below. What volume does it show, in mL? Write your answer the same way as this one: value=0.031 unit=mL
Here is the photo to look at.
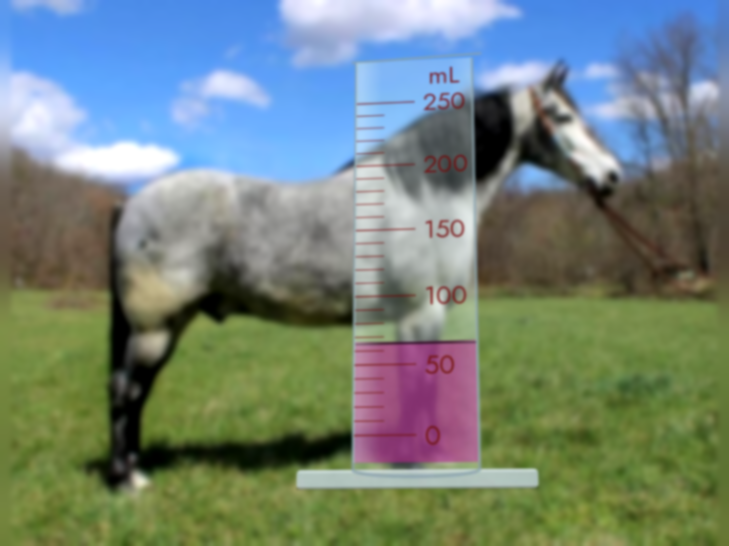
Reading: value=65 unit=mL
